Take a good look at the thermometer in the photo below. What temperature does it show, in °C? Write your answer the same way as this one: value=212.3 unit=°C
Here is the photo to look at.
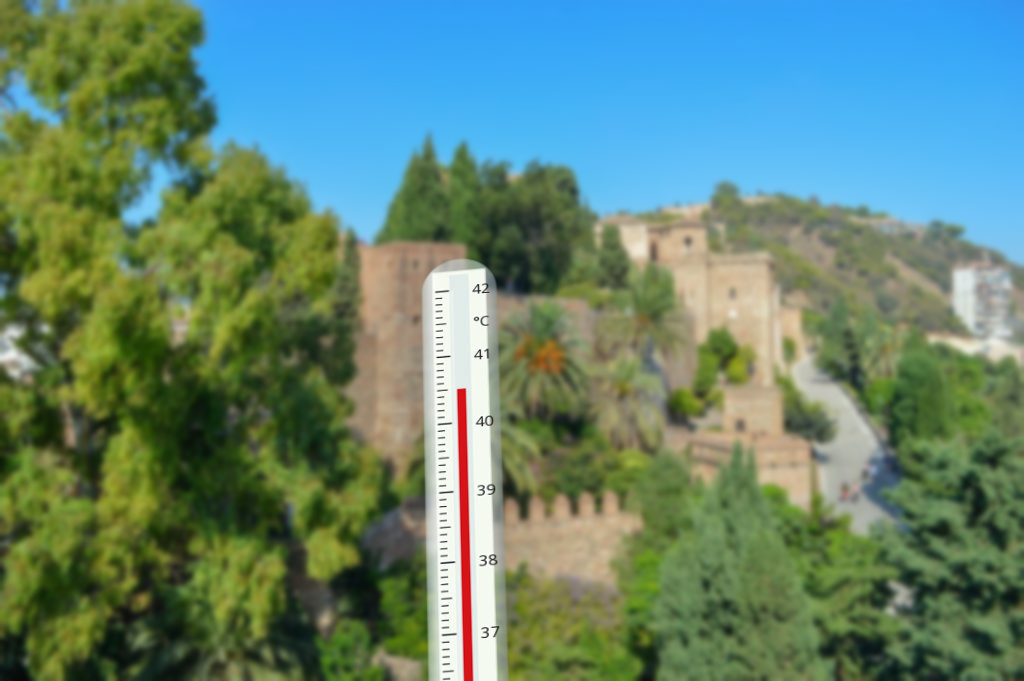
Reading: value=40.5 unit=°C
